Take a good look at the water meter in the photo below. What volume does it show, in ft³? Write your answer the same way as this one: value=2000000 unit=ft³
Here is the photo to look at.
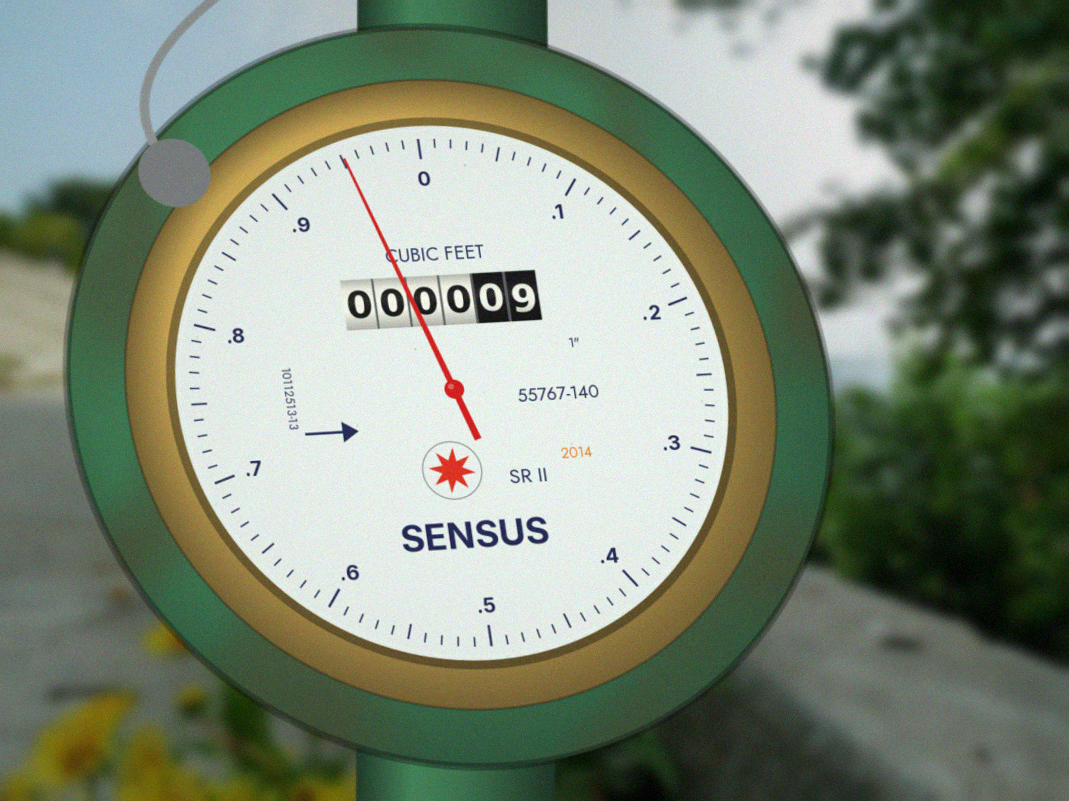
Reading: value=8.95 unit=ft³
